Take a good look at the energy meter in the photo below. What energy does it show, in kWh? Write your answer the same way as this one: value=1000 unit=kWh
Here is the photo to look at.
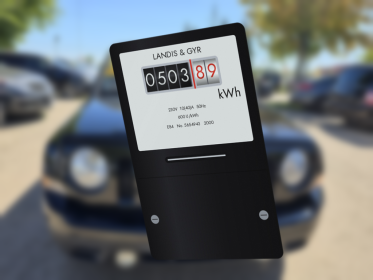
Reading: value=503.89 unit=kWh
